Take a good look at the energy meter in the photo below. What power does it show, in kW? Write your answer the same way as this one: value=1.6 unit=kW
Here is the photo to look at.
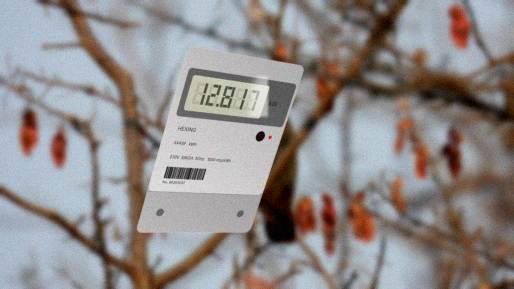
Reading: value=12.817 unit=kW
